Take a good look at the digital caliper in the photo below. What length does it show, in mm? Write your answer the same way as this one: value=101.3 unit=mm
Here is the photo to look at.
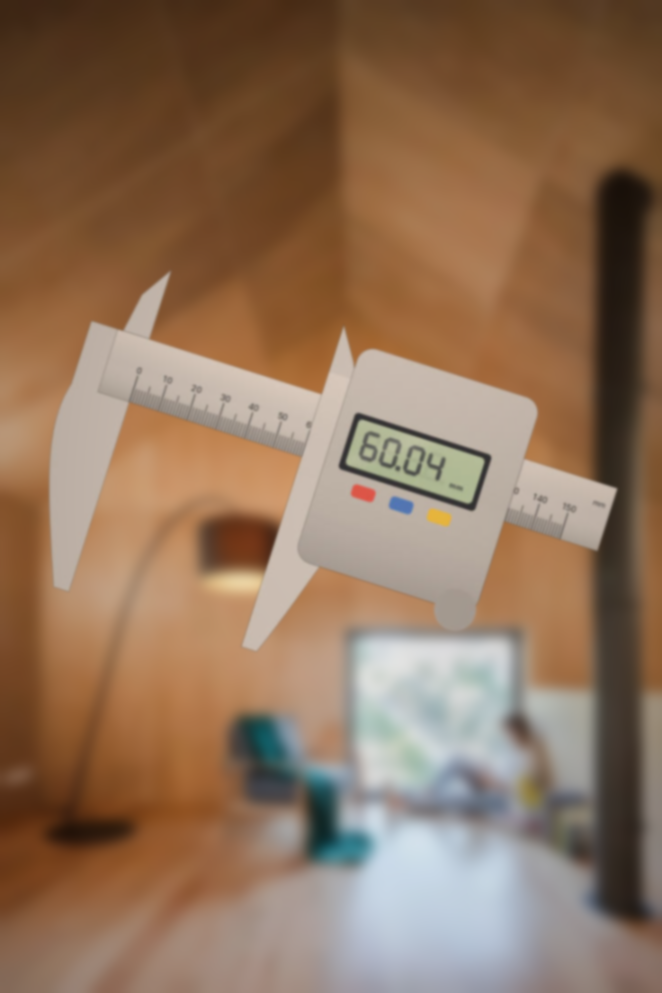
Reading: value=60.04 unit=mm
